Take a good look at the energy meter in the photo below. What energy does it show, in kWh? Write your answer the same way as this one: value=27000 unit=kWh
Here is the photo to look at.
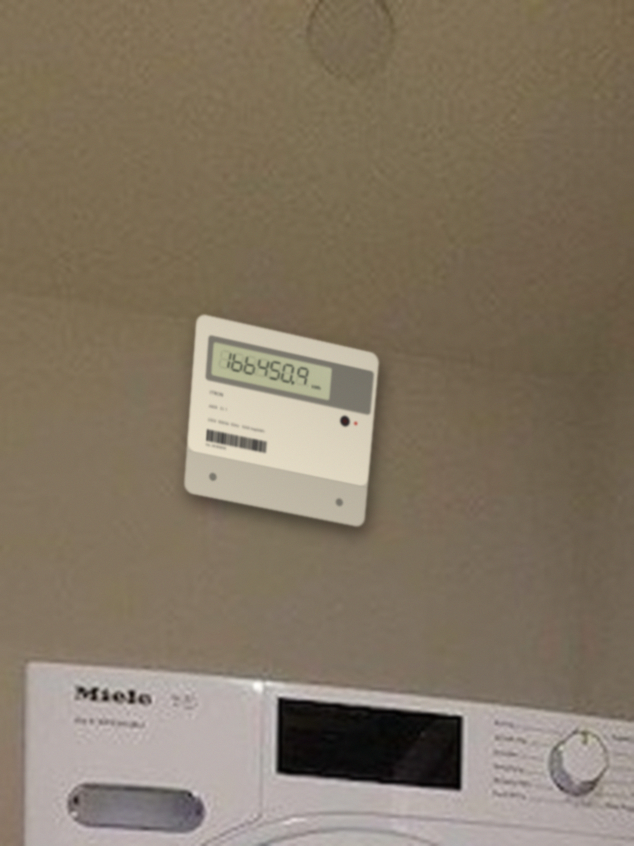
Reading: value=166450.9 unit=kWh
